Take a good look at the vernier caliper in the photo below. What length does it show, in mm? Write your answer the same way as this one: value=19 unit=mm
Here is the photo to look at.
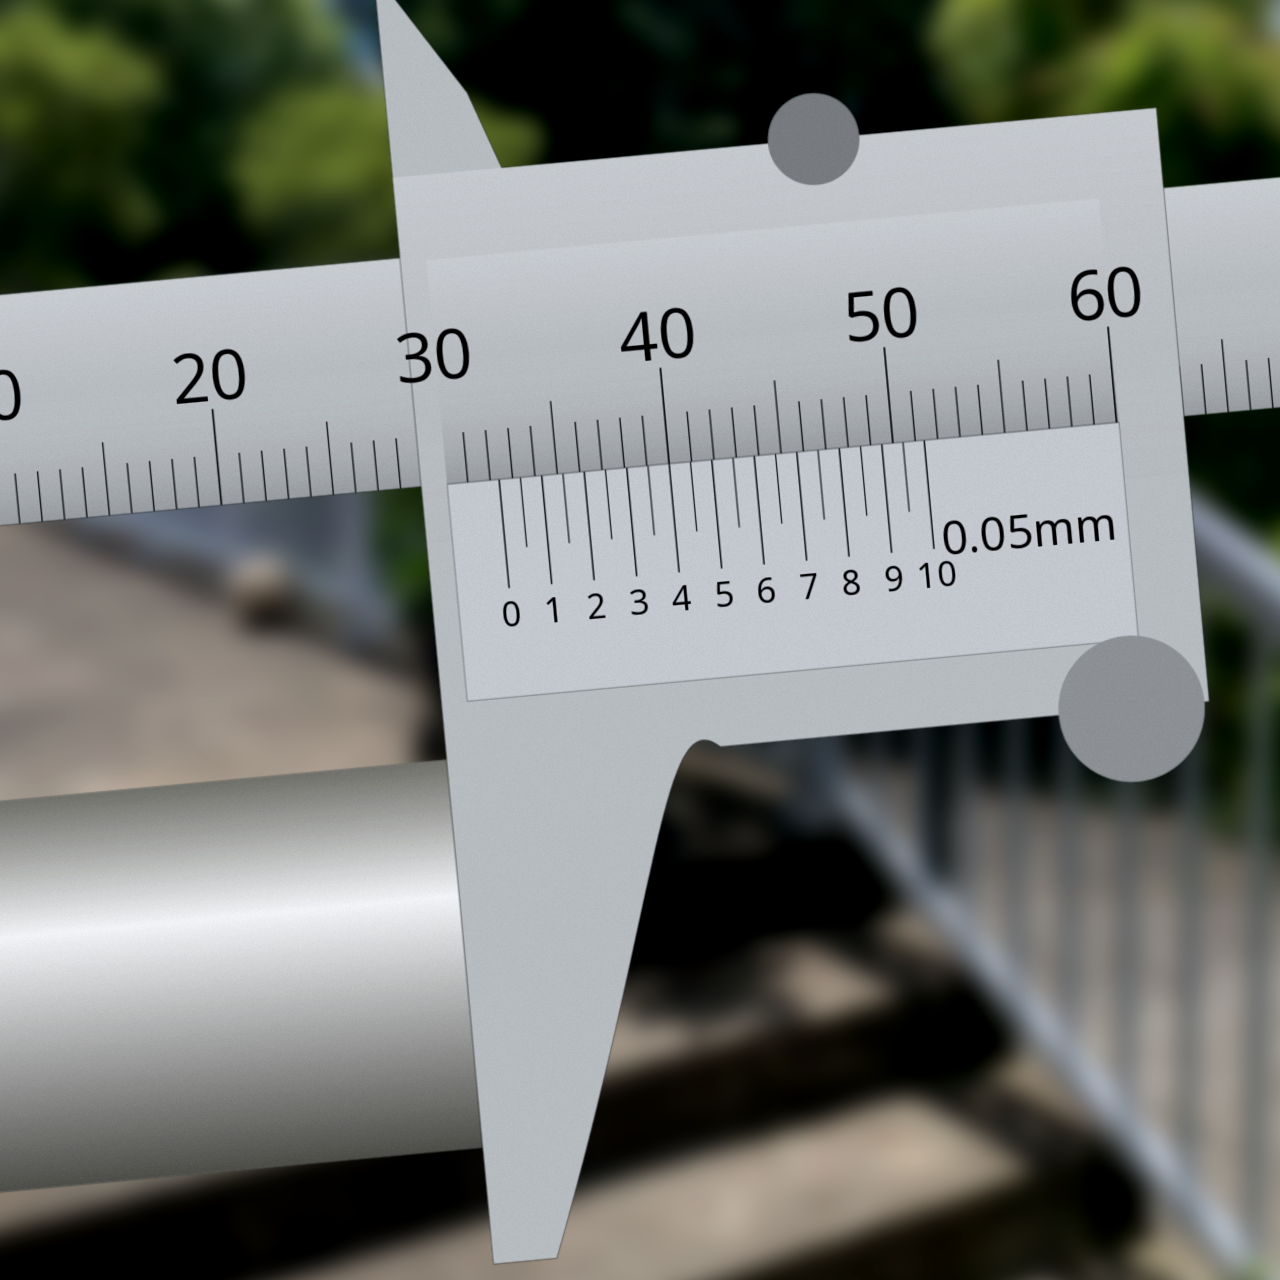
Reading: value=32.4 unit=mm
